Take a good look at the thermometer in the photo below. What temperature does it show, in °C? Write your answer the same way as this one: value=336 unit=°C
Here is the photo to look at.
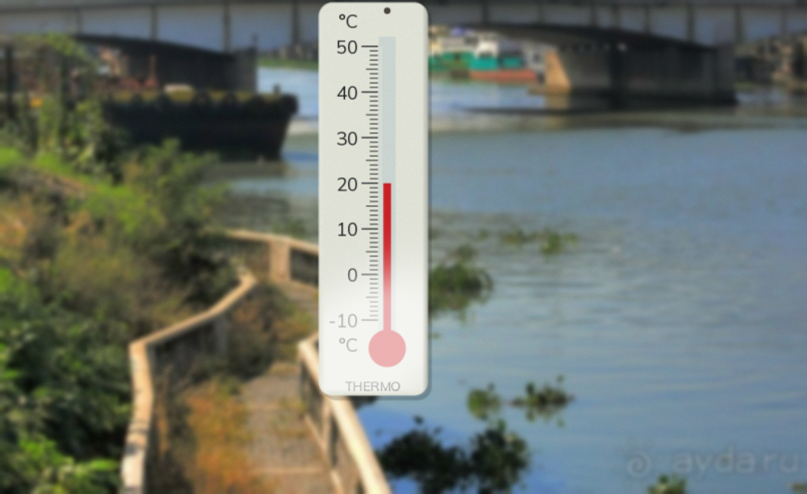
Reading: value=20 unit=°C
